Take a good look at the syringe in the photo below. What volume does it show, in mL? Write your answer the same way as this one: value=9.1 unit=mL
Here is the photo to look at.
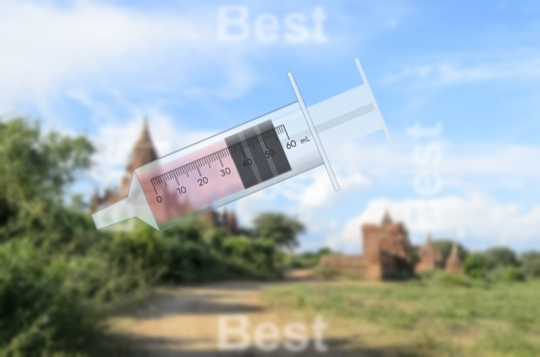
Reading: value=35 unit=mL
